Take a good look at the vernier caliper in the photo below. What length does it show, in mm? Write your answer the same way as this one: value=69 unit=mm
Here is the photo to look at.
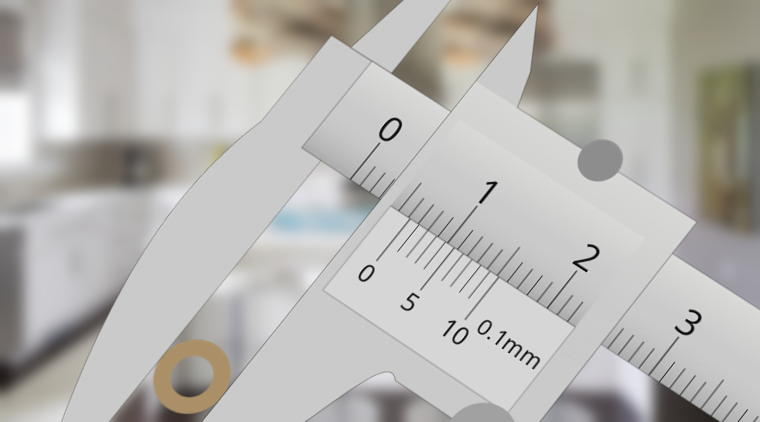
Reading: value=6.2 unit=mm
